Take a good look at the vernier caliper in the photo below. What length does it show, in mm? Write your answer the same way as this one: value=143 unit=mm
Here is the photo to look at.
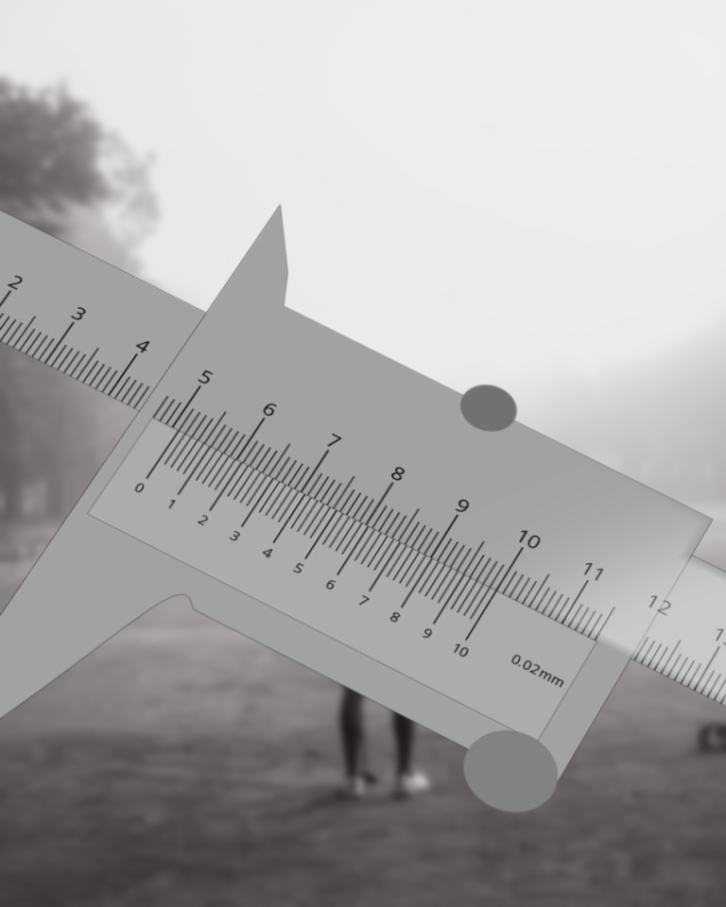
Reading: value=51.0 unit=mm
